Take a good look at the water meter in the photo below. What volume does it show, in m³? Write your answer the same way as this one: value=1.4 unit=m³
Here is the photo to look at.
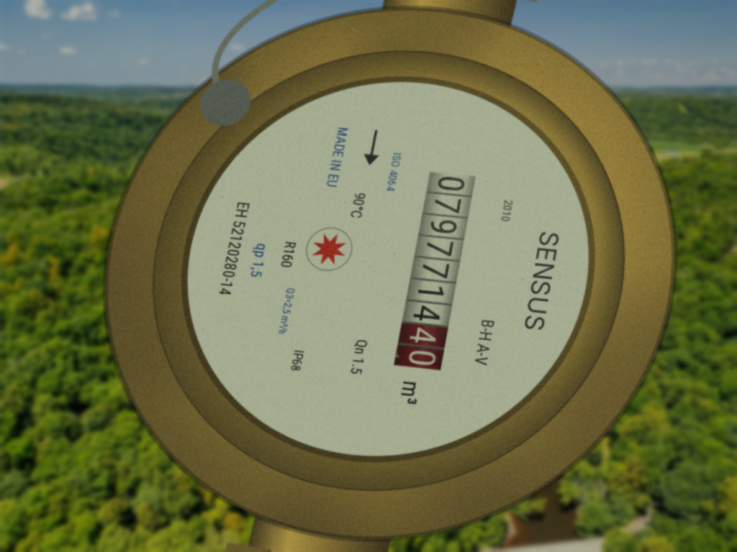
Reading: value=797714.40 unit=m³
